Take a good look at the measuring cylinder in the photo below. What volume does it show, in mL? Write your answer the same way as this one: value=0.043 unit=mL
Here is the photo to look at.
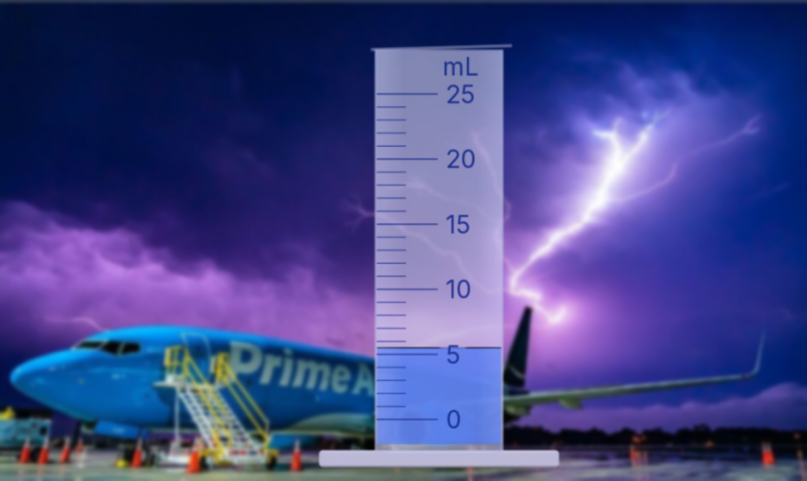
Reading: value=5.5 unit=mL
